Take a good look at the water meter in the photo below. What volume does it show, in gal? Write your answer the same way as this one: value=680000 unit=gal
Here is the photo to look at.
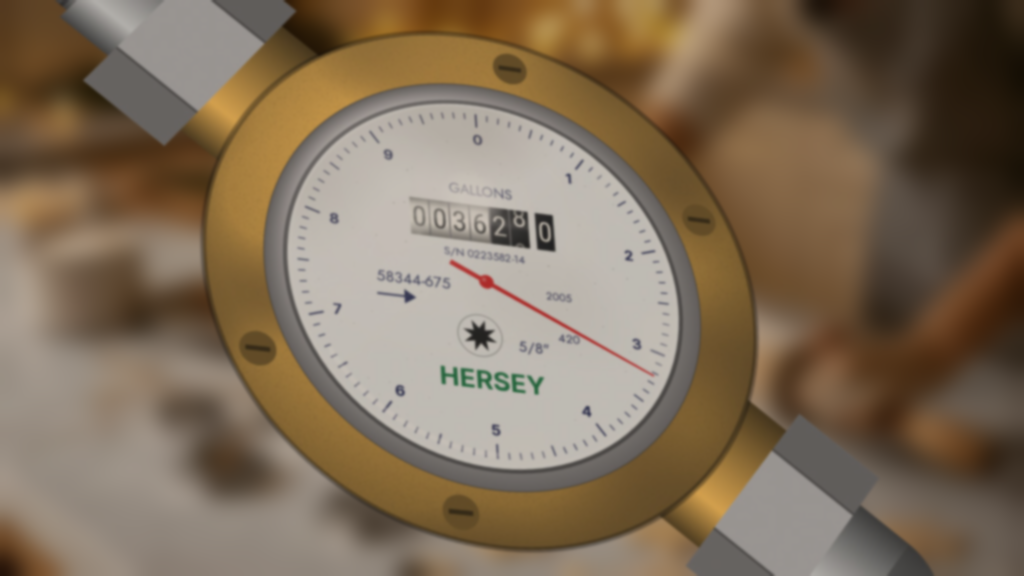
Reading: value=36283.2 unit=gal
